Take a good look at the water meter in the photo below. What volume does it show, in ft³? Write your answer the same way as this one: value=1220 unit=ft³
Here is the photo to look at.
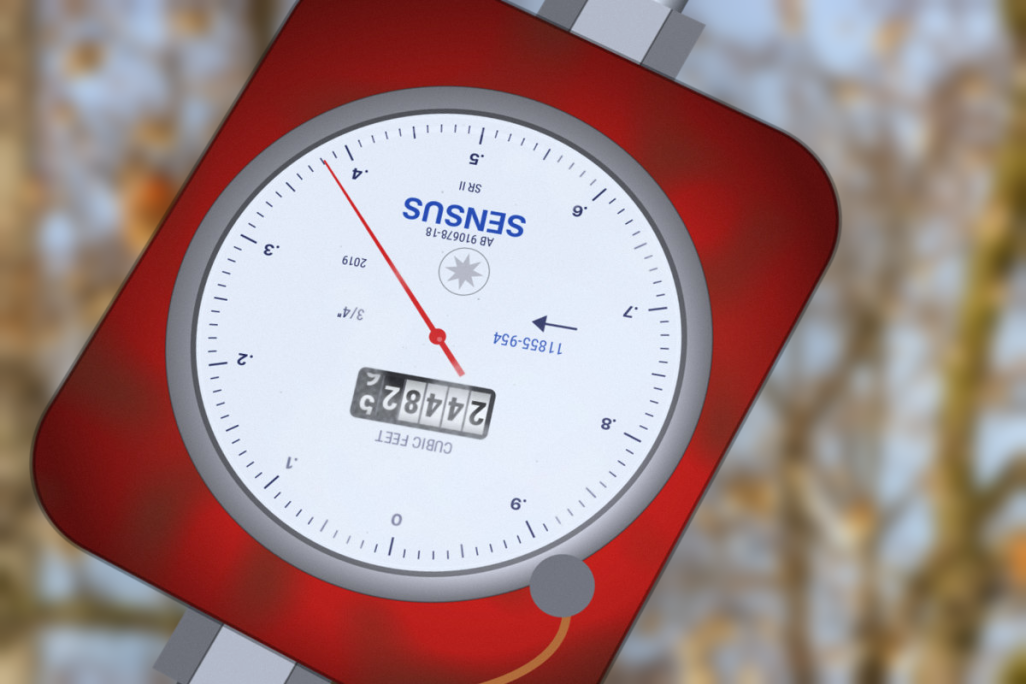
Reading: value=244825.38 unit=ft³
